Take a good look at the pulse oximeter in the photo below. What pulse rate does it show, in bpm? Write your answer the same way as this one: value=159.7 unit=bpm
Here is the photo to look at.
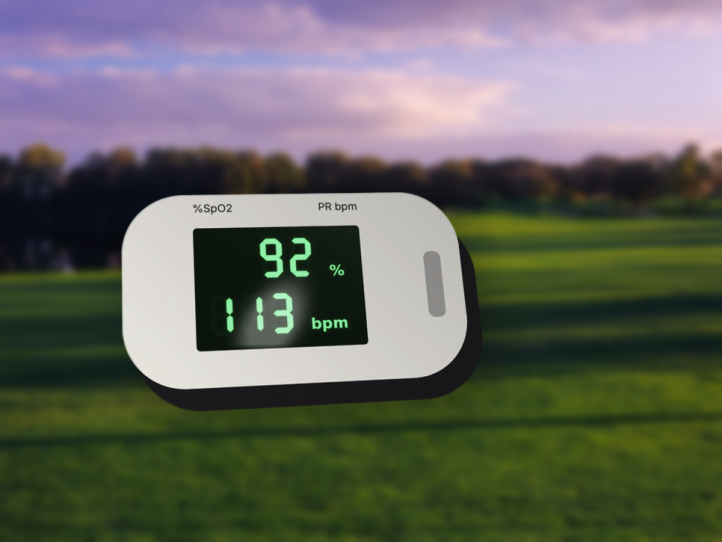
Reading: value=113 unit=bpm
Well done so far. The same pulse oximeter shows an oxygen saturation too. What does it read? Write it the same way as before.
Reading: value=92 unit=%
